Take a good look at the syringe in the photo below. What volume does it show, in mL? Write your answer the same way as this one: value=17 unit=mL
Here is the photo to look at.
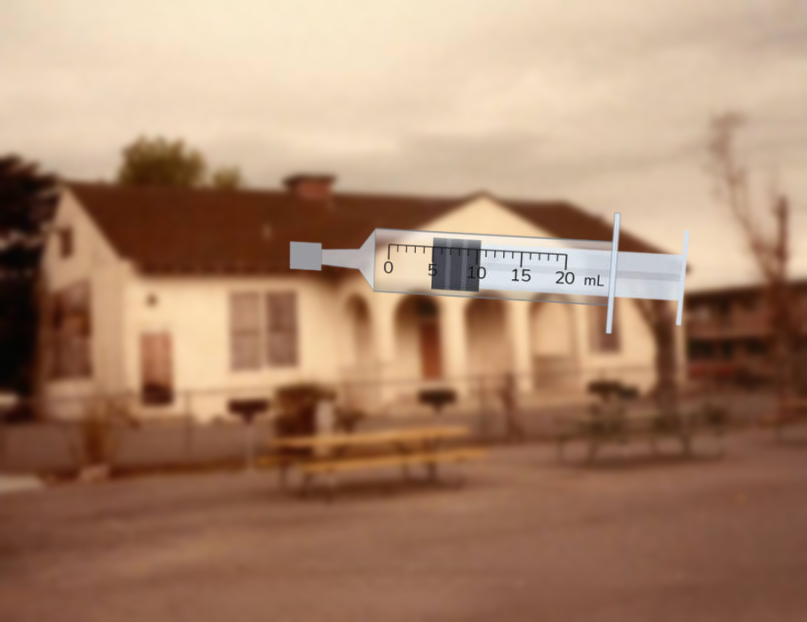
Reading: value=5 unit=mL
